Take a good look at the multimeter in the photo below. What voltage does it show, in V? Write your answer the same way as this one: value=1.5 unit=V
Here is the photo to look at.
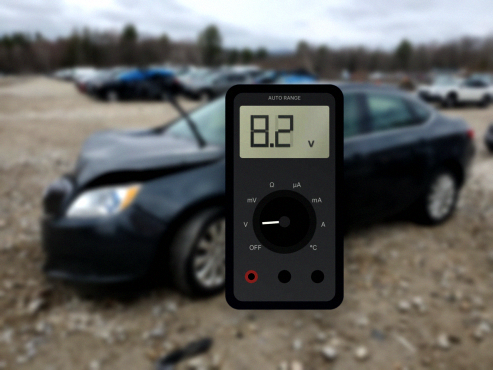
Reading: value=8.2 unit=V
